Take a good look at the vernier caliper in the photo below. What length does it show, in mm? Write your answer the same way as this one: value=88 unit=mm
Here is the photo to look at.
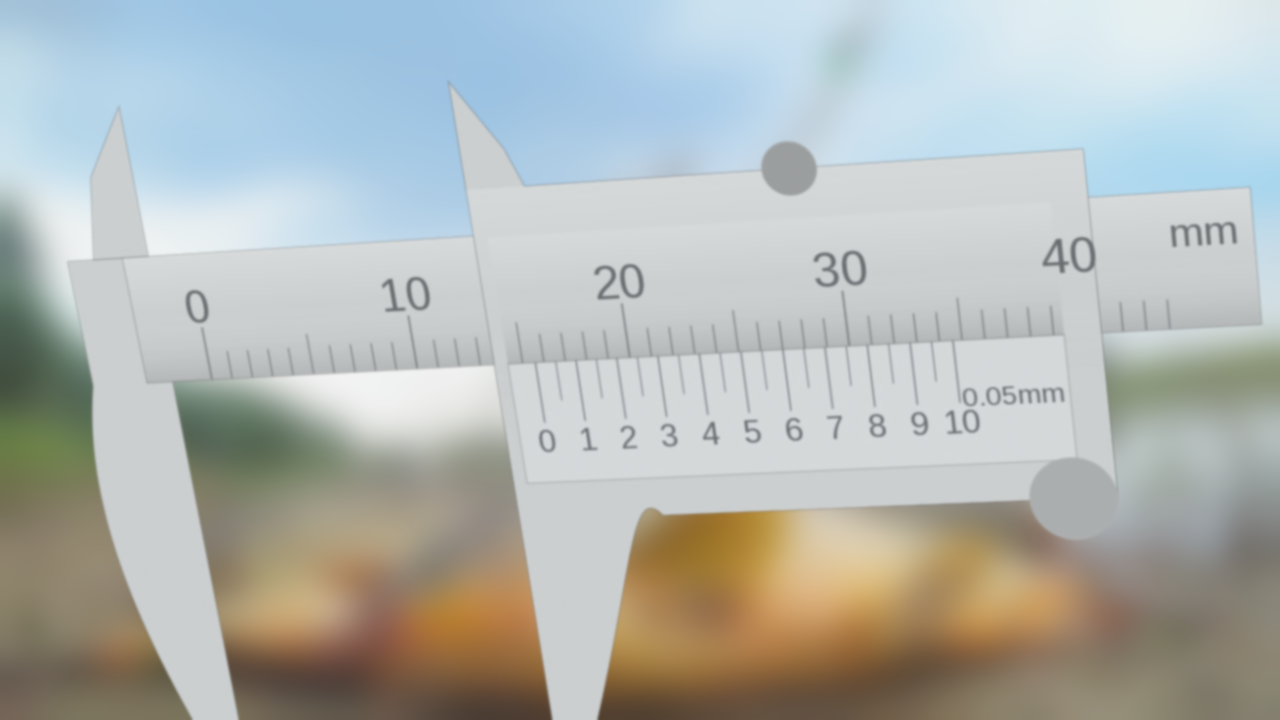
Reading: value=15.6 unit=mm
